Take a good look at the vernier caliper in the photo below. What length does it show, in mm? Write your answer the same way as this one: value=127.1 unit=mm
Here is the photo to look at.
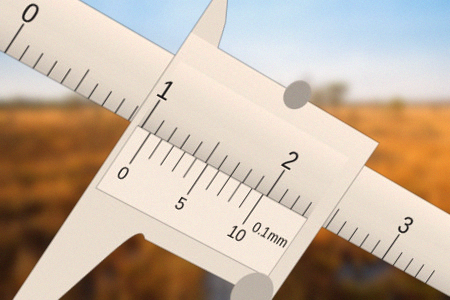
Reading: value=10.7 unit=mm
